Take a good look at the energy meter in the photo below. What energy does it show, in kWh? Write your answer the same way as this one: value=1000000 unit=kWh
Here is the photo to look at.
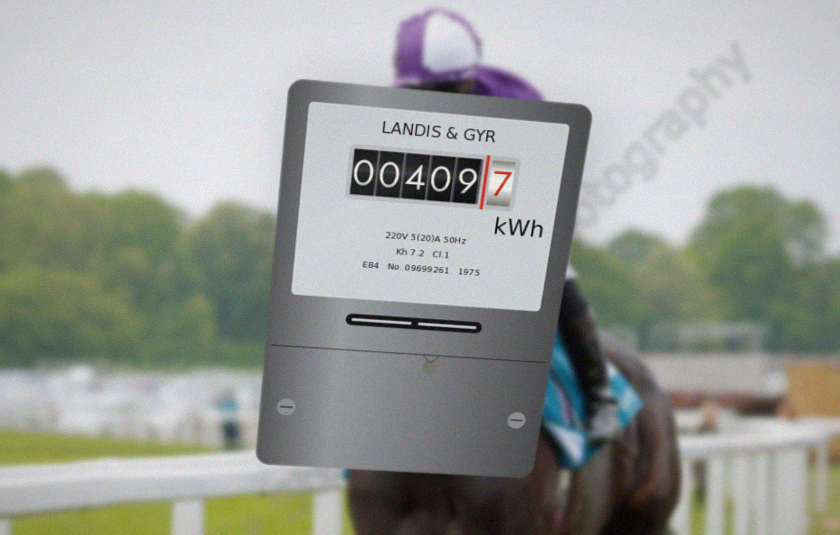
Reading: value=409.7 unit=kWh
